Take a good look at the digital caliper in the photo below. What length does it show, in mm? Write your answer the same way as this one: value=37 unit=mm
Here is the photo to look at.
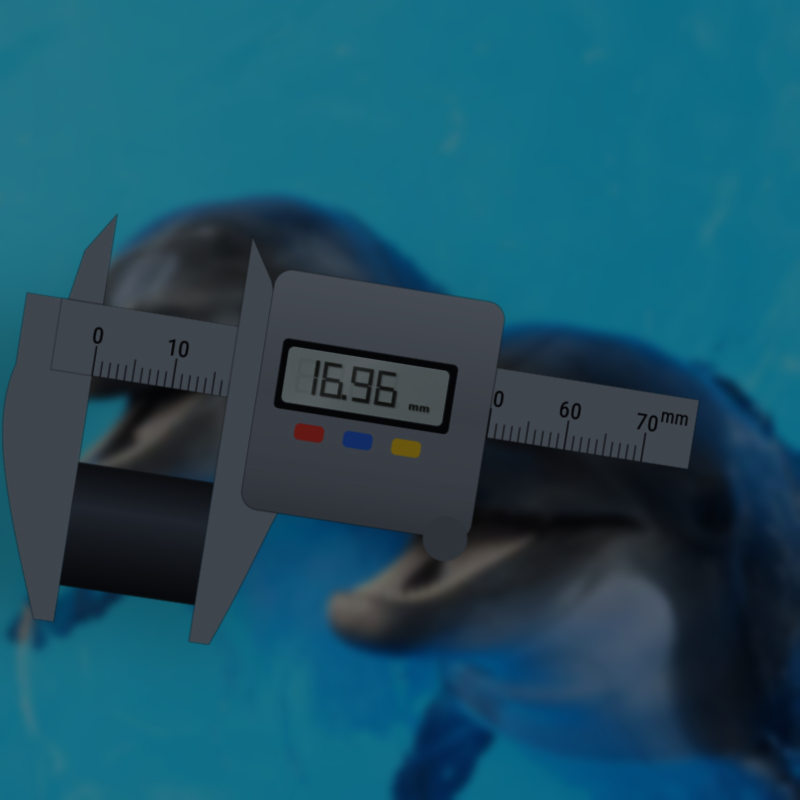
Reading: value=16.96 unit=mm
